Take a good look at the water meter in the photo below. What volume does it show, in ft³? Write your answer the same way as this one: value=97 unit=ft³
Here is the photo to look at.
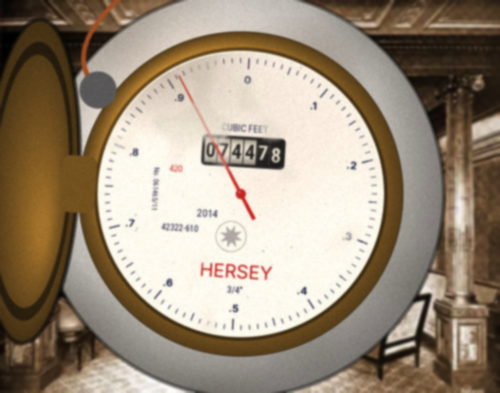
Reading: value=74477.91 unit=ft³
